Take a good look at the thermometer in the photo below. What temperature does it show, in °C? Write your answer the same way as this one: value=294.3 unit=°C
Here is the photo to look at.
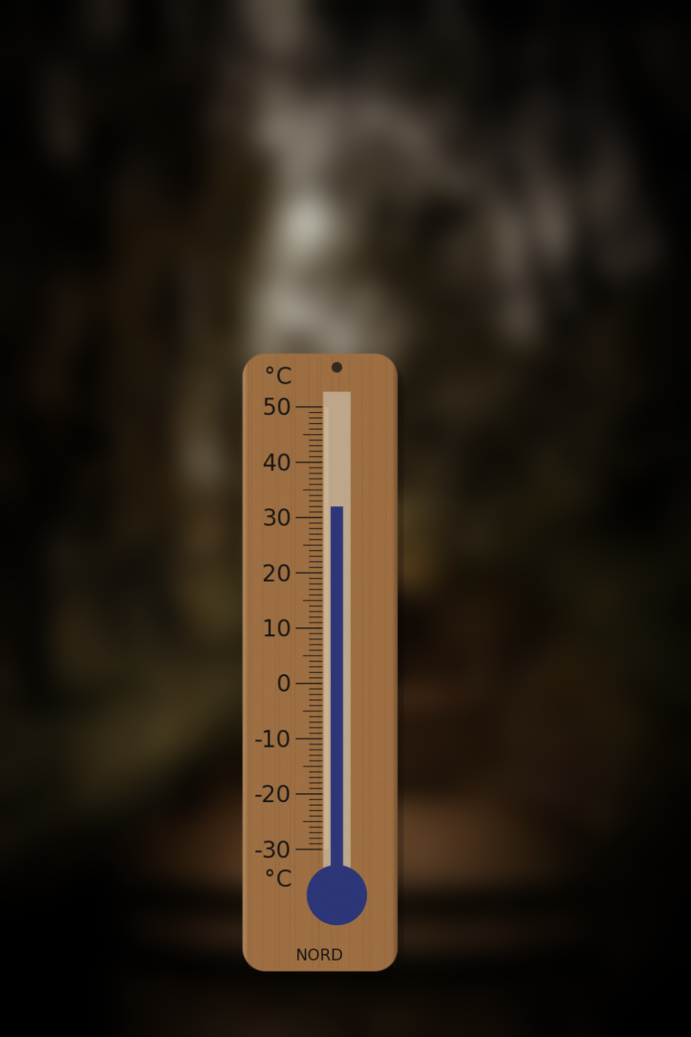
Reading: value=32 unit=°C
